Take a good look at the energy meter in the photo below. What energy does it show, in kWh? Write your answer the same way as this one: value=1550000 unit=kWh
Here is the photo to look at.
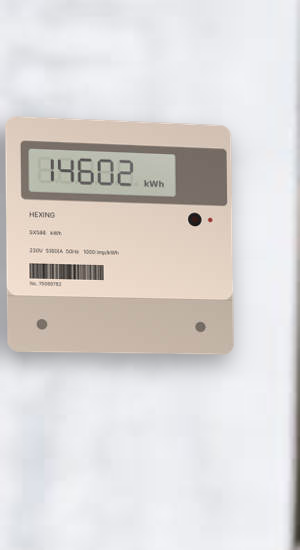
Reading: value=14602 unit=kWh
